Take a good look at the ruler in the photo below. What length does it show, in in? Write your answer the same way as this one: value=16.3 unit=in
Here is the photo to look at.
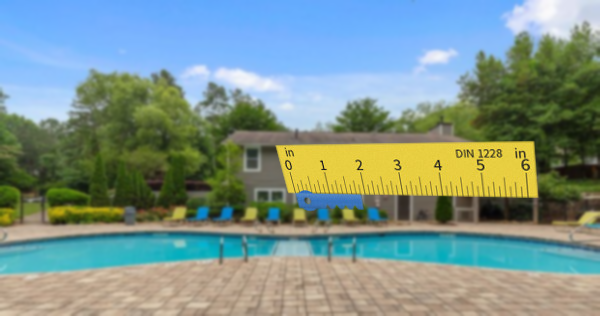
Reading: value=1.875 unit=in
